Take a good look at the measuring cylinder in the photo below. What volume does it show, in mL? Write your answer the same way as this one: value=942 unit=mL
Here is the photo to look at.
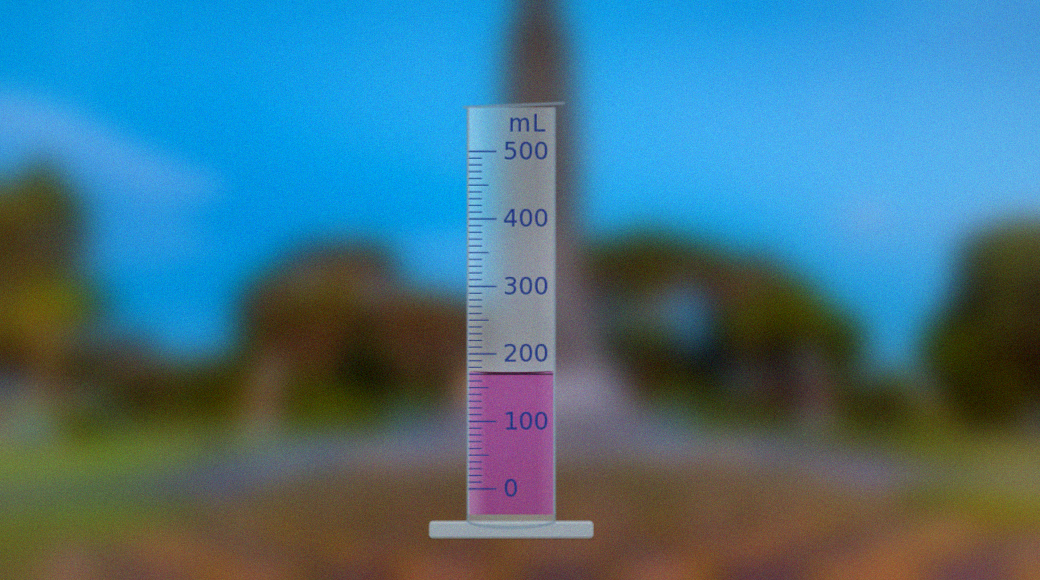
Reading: value=170 unit=mL
